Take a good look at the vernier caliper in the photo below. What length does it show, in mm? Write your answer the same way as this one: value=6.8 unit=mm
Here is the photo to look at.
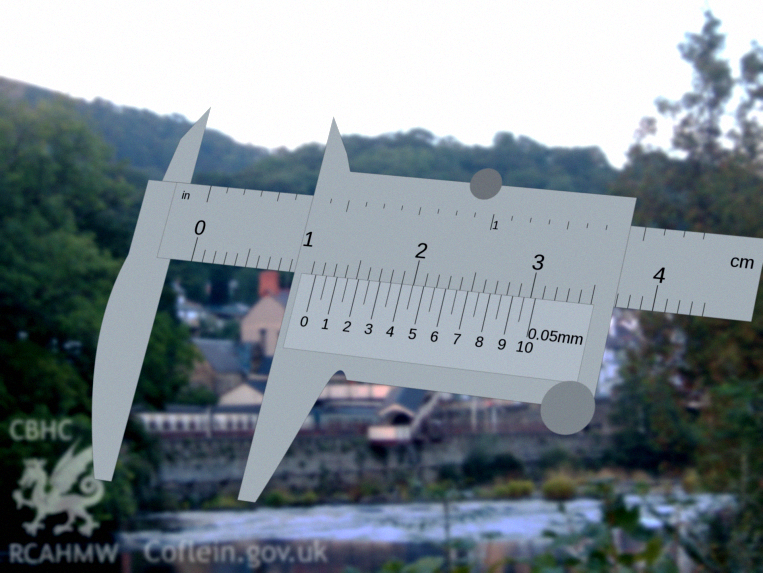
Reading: value=11.4 unit=mm
